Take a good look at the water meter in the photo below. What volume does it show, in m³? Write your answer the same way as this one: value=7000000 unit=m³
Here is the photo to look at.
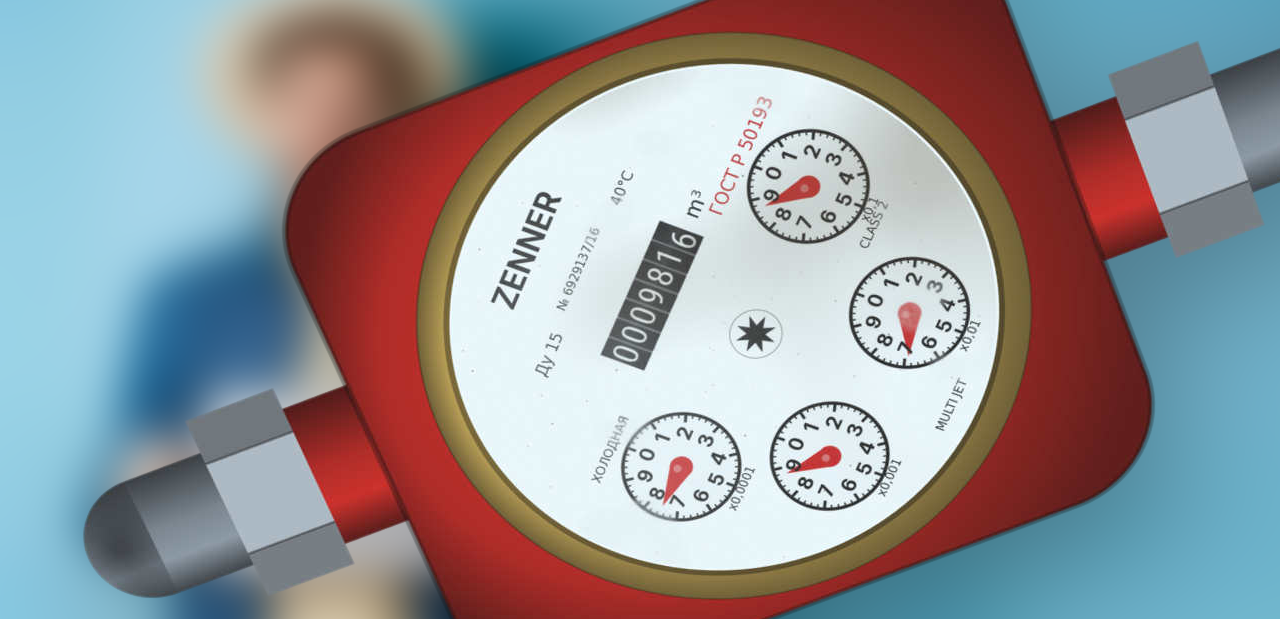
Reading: value=9815.8687 unit=m³
